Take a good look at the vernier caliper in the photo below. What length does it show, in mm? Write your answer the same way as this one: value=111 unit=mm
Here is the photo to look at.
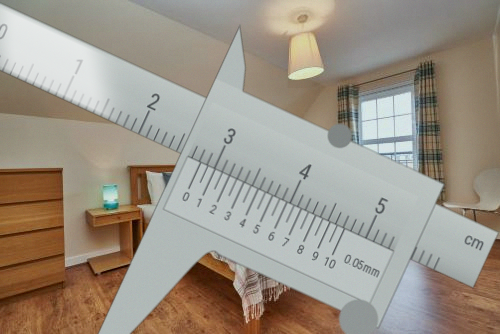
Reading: value=28.2 unit=mm
